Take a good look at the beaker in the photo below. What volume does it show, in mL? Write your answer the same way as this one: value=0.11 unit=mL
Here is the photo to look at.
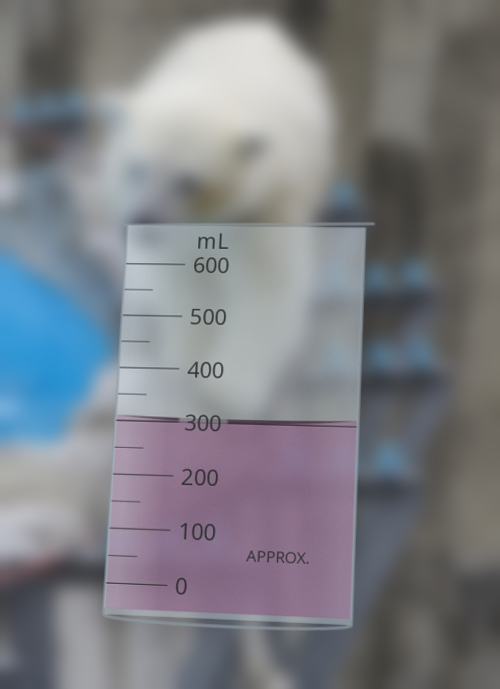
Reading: value=300 unit=mL
